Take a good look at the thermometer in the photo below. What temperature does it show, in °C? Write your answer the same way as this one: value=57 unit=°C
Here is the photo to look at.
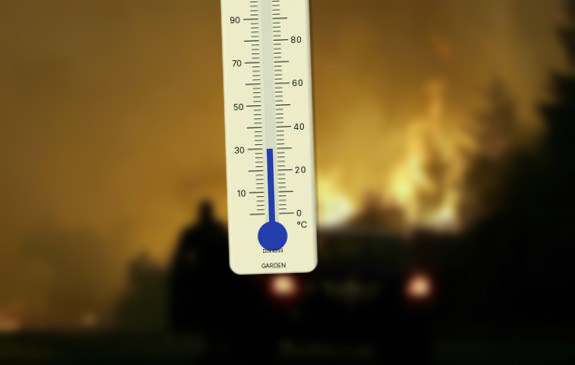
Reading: value=30 unit=°C
